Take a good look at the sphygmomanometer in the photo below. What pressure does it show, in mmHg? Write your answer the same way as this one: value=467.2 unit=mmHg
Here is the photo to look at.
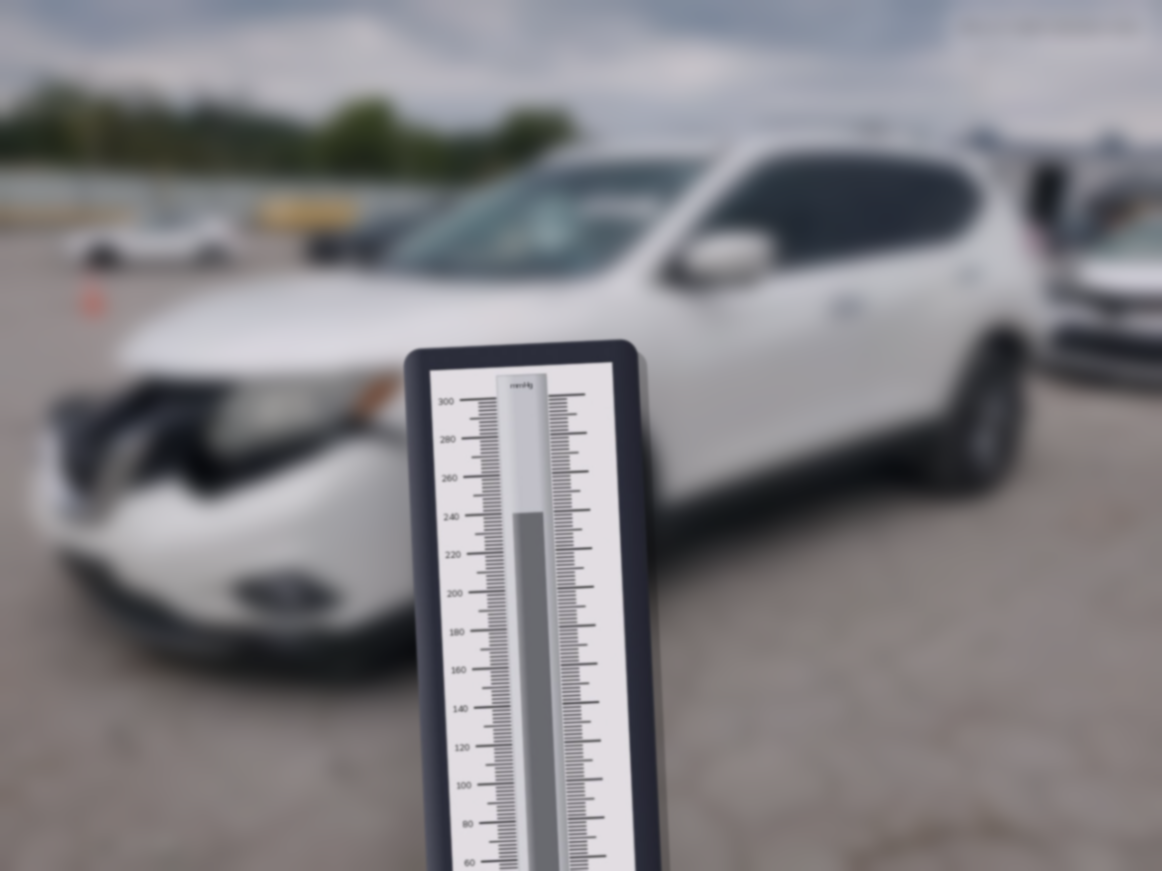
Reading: value=240 unit=mmHg
